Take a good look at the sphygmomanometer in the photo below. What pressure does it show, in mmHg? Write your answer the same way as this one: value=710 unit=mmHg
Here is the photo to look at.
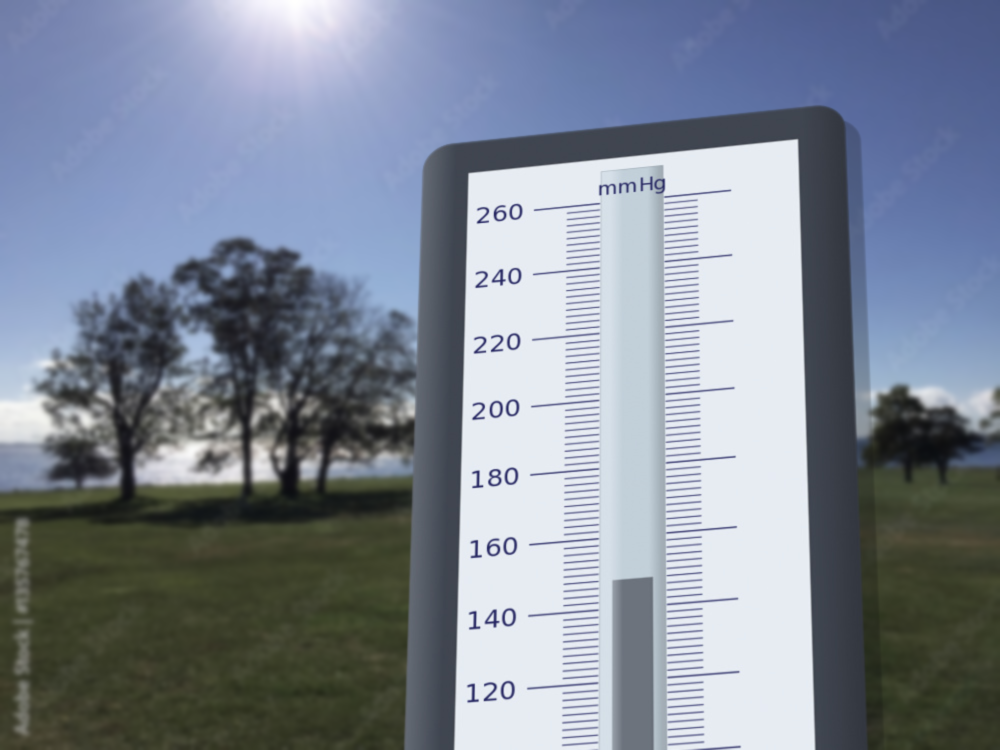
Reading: value=148 unit=mmHg
